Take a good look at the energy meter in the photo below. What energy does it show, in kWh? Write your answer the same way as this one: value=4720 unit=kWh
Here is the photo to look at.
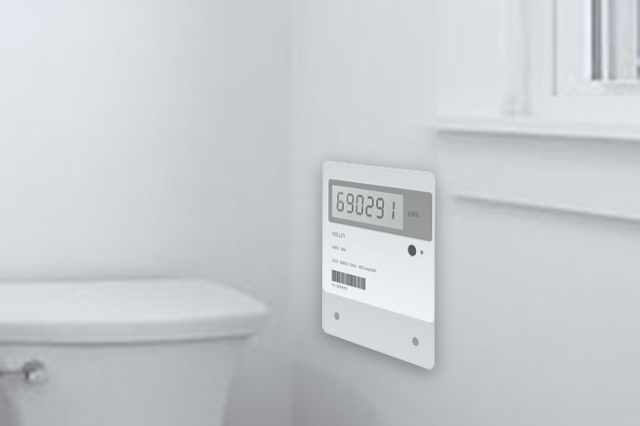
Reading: value=690291 unit=kWh
